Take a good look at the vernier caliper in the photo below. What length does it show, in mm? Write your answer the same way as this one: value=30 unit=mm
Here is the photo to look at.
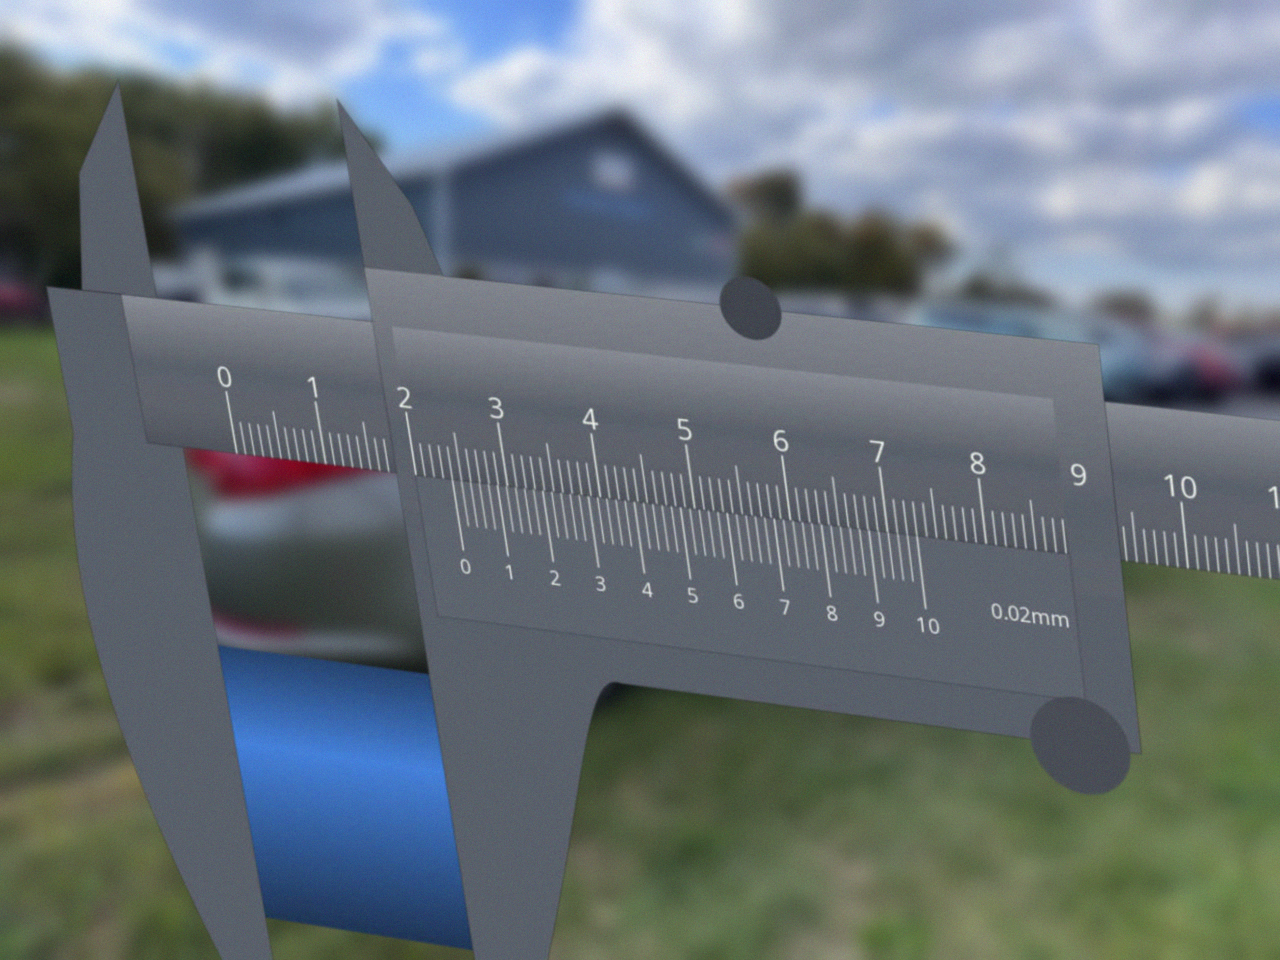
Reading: value=24.0 unit=mm
